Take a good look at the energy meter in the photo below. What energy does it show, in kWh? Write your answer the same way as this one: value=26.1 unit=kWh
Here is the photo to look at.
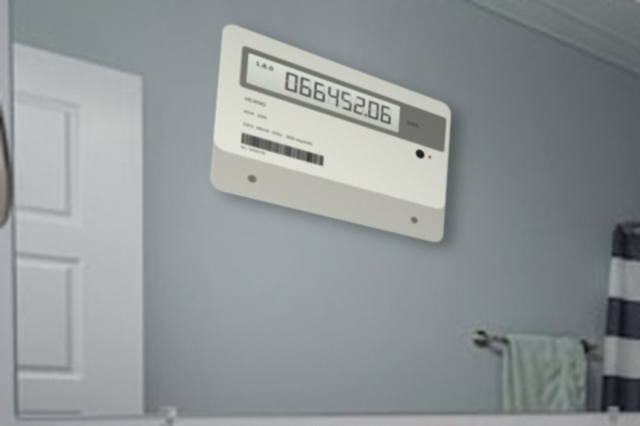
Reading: value=66452.06 unit=kWh
